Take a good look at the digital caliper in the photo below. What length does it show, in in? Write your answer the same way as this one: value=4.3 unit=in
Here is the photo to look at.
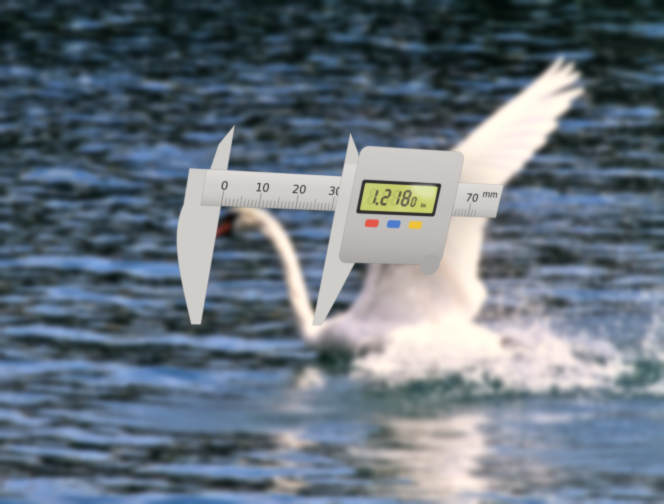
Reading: value=1.2180 unit=in
